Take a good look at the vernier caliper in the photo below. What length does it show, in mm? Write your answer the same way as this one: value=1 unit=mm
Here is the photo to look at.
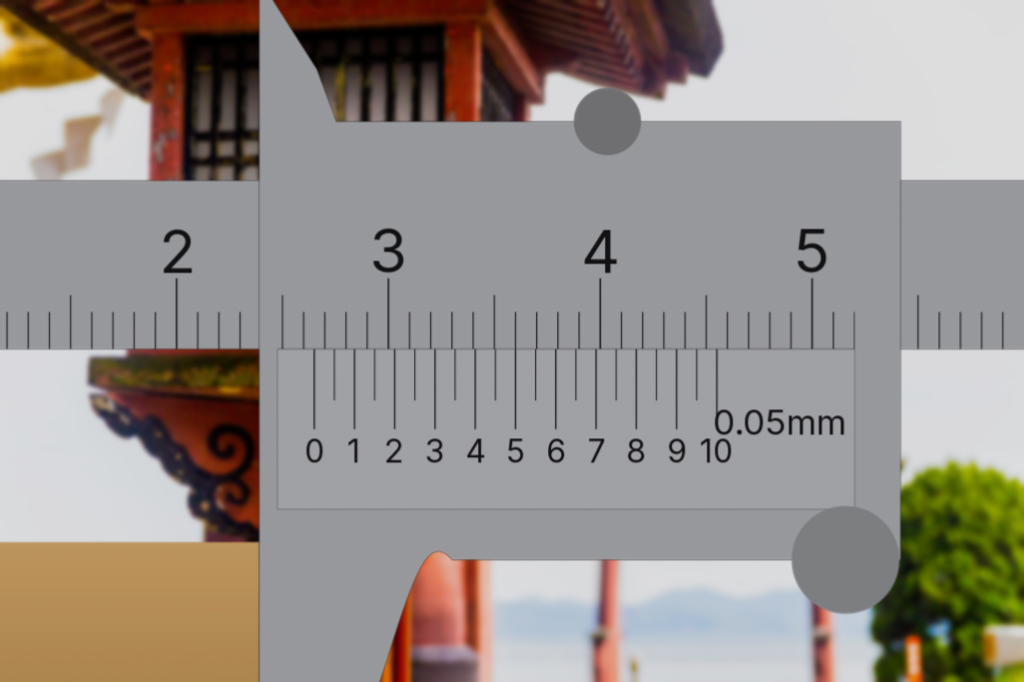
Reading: value=26.5 unit=mm
